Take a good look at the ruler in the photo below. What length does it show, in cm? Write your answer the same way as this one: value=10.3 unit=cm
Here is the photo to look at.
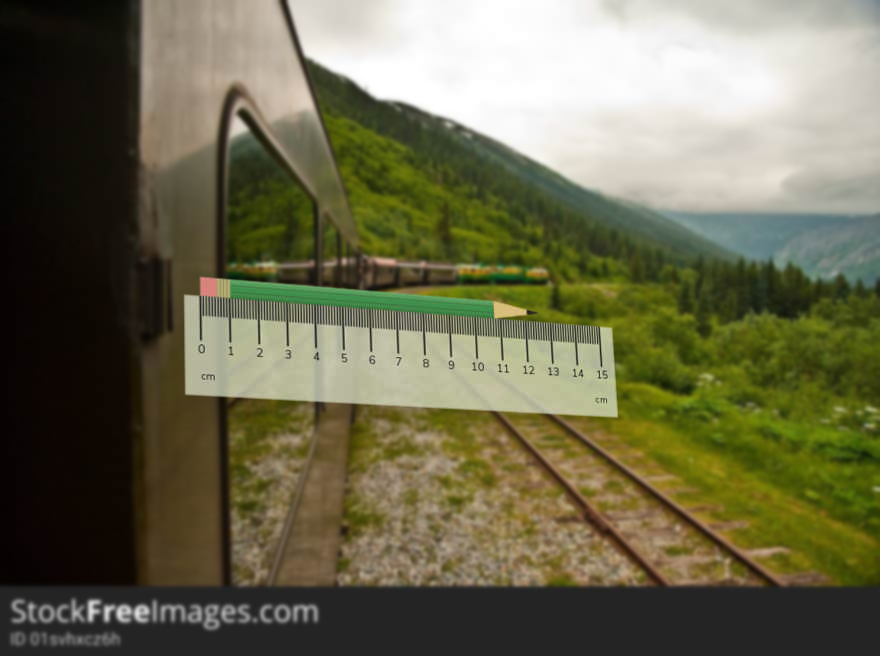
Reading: value=12.5 unit=cm
